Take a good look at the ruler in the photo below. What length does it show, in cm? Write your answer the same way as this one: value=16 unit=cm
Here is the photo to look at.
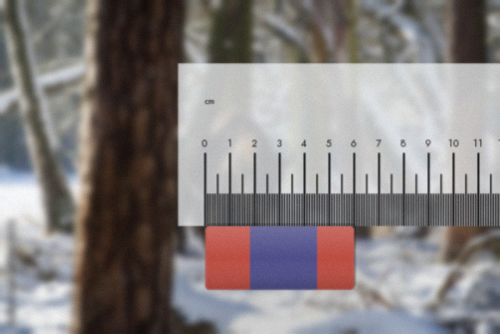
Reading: value=6 unit=cm
